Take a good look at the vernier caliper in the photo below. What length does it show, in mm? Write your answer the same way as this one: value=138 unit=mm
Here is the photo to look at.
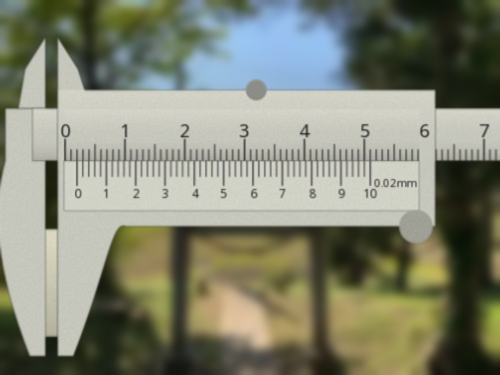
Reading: value=2.0 unit=mm
